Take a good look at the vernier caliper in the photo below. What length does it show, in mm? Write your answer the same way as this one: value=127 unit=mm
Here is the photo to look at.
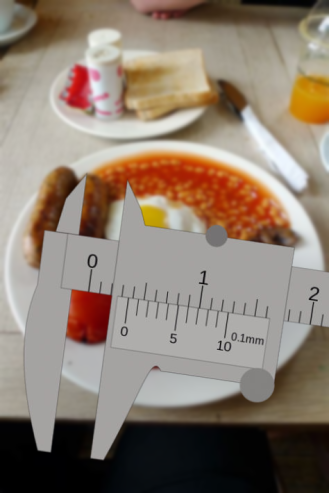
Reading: value=3.6 unit=mm
